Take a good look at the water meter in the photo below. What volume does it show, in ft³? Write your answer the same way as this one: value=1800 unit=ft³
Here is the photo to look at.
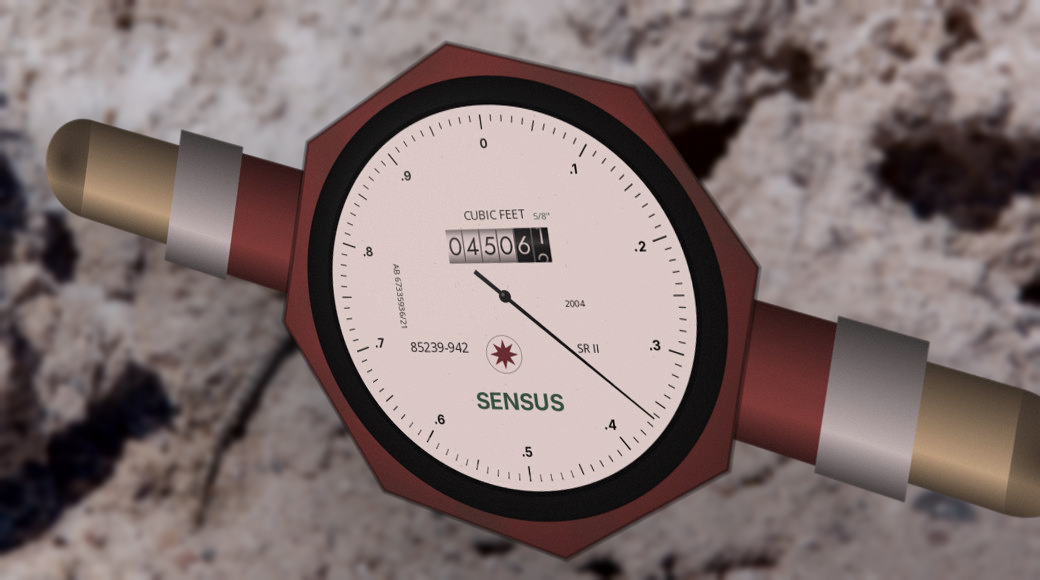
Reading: value=45061.36 unit=ft³
